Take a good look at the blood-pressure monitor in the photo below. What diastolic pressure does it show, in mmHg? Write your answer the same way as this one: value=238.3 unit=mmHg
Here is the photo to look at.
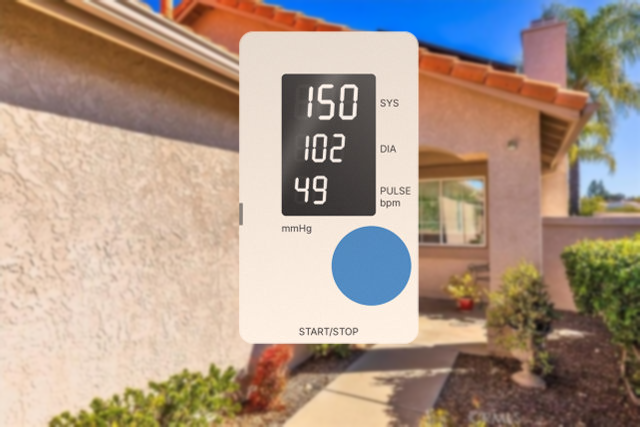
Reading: value=102 unit=mmHg
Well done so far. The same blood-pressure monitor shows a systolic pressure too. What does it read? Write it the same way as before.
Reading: value=150 unit=mmHg
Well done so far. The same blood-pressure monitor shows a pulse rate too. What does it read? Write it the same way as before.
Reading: value=49 unit=bpm
